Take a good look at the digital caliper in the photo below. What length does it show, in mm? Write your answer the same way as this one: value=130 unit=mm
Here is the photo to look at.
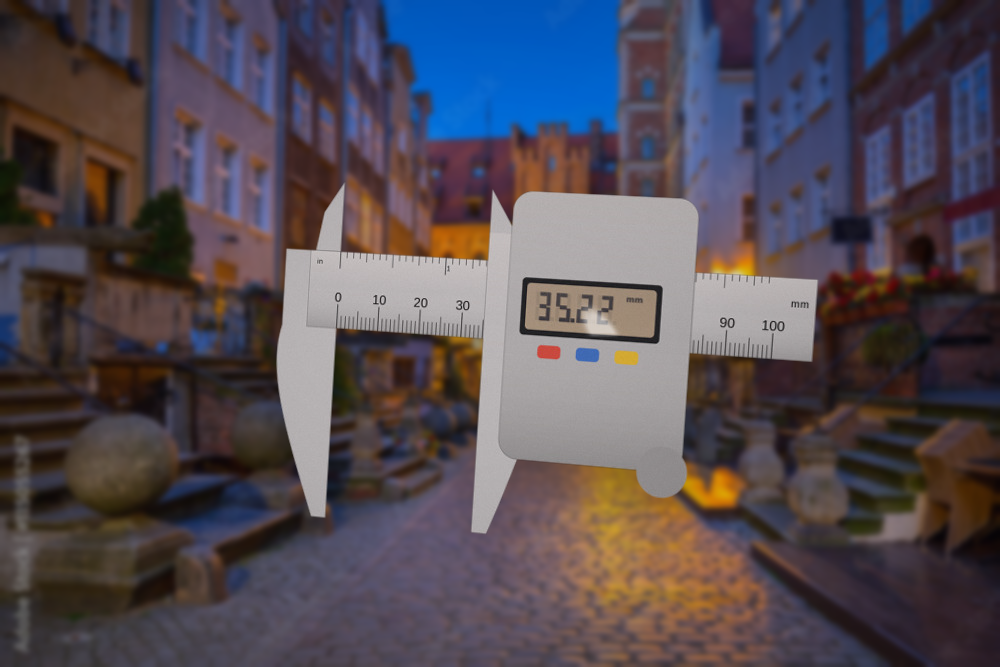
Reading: value=35.22 unit=mm
